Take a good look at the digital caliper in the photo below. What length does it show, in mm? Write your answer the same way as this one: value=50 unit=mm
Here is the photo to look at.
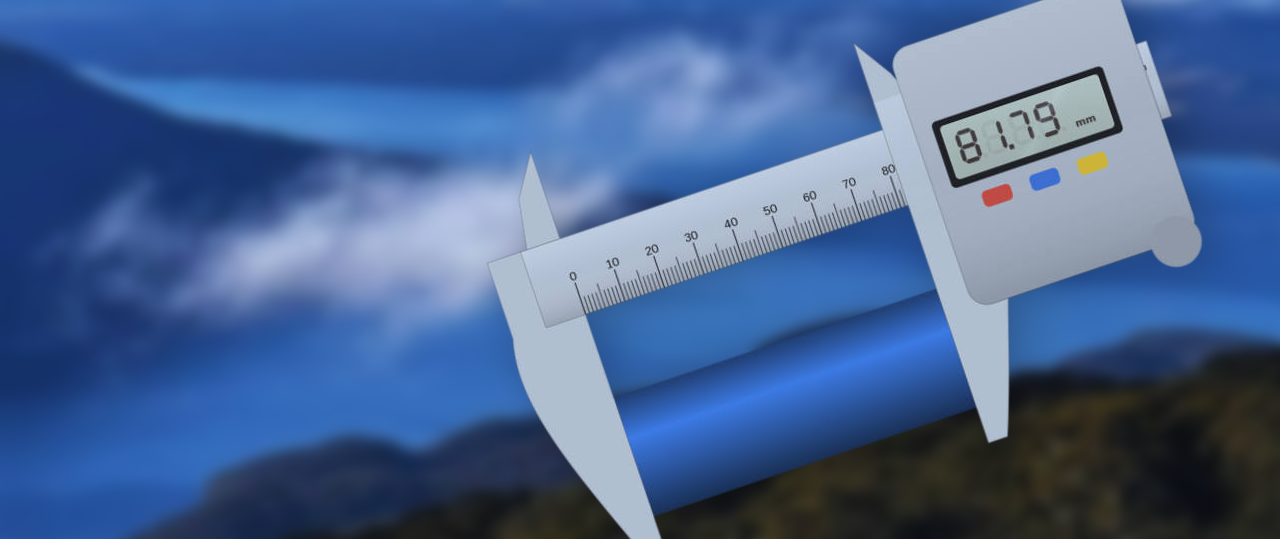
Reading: value=81.79 unit=mm
